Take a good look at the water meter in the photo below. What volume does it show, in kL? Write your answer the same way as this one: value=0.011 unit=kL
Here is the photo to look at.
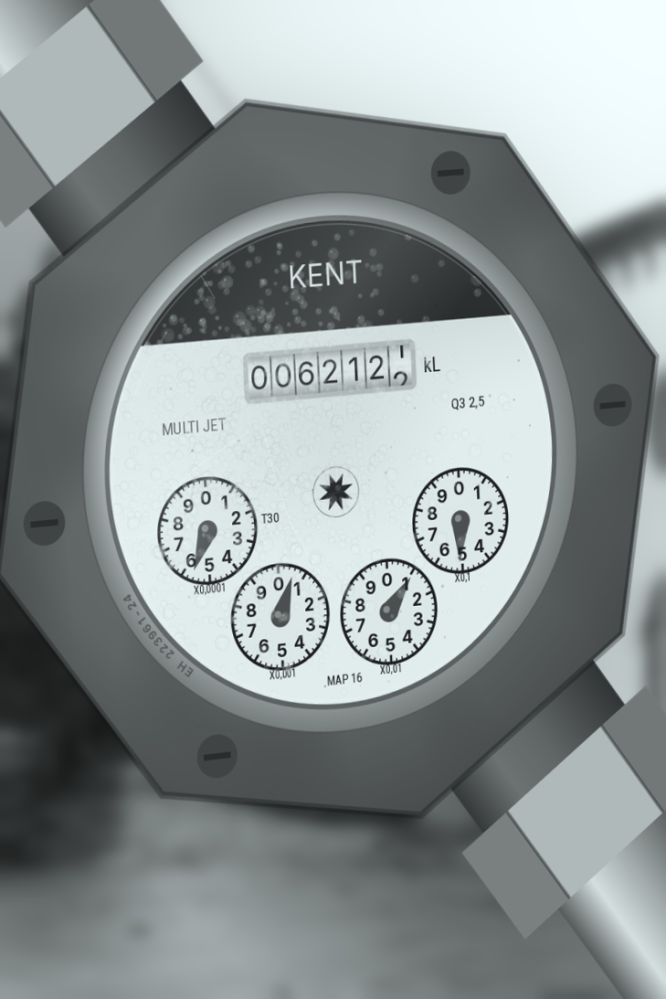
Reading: value=62121.5105 unit=kL
